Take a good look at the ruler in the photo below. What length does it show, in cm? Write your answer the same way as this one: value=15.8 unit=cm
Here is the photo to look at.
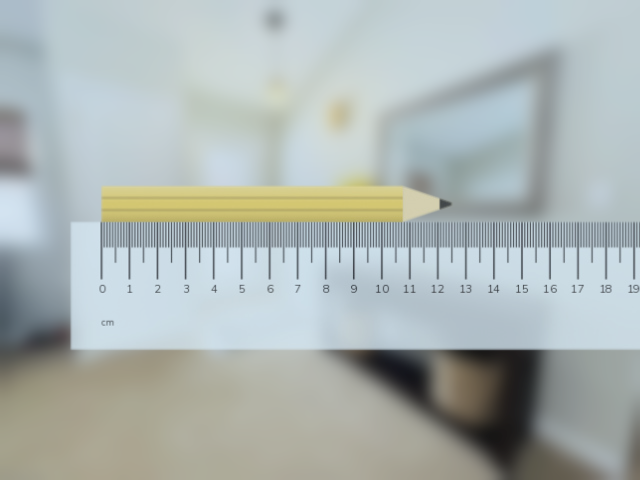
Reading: value=12.5 unit=cm
